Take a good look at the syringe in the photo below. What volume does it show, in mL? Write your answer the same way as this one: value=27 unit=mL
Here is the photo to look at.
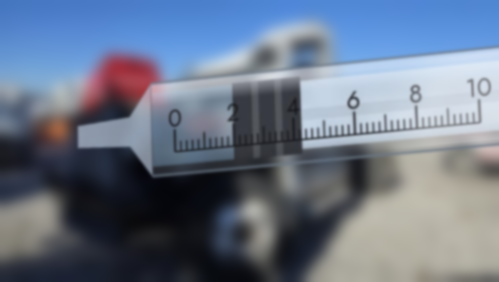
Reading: value=2 unit=mL
